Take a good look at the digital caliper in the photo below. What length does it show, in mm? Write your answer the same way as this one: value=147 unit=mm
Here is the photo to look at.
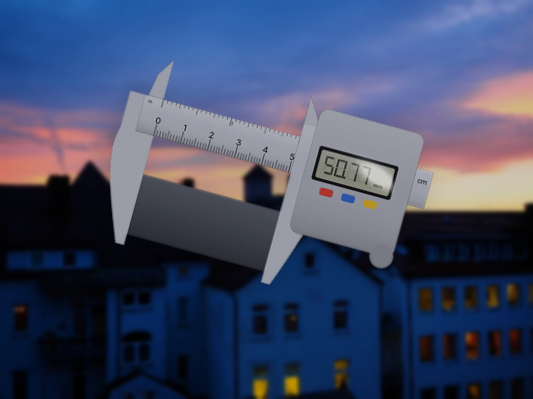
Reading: value=50.77 unit=mm
